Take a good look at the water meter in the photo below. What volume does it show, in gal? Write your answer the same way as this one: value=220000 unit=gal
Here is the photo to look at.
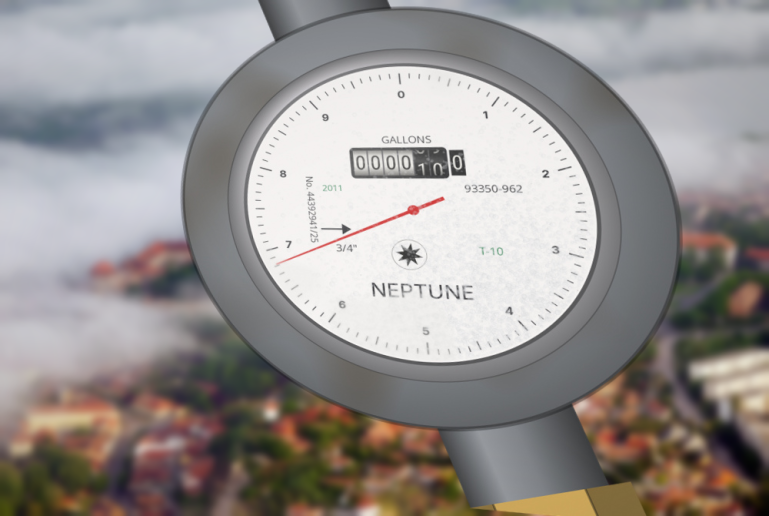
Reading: value=96.8 unit=gal
